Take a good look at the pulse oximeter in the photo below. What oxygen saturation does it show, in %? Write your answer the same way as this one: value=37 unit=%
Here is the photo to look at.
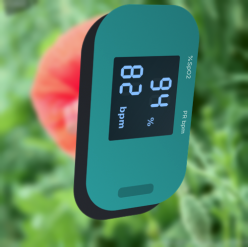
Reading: value=94 unit=%
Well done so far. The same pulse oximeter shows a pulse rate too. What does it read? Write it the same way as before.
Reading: value=82 unit=bpm
